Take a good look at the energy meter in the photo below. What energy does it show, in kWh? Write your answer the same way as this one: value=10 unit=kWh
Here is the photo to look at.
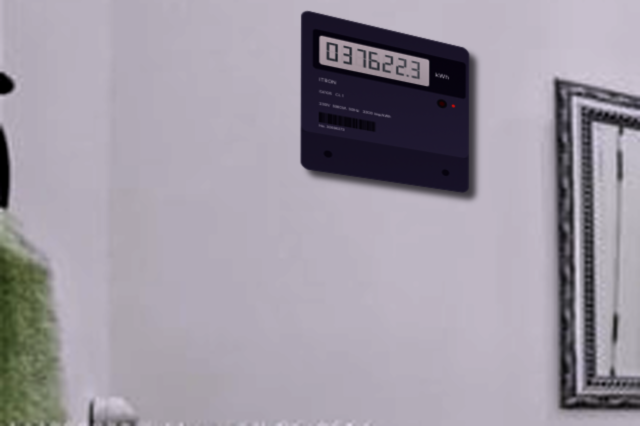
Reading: value=37622.3 unit=kWh
